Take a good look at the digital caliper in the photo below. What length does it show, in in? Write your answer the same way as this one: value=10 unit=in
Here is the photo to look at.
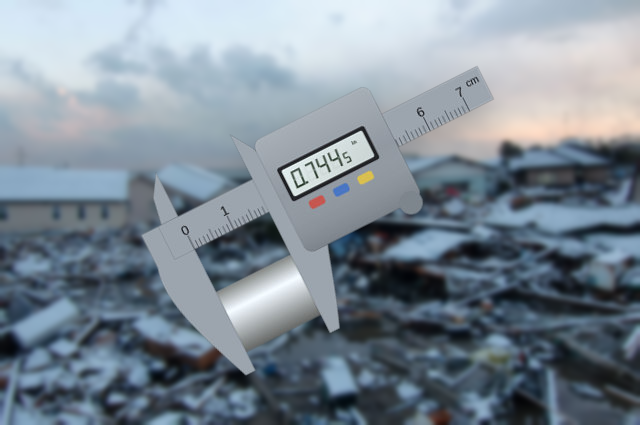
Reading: value=0.7445 unit=in
